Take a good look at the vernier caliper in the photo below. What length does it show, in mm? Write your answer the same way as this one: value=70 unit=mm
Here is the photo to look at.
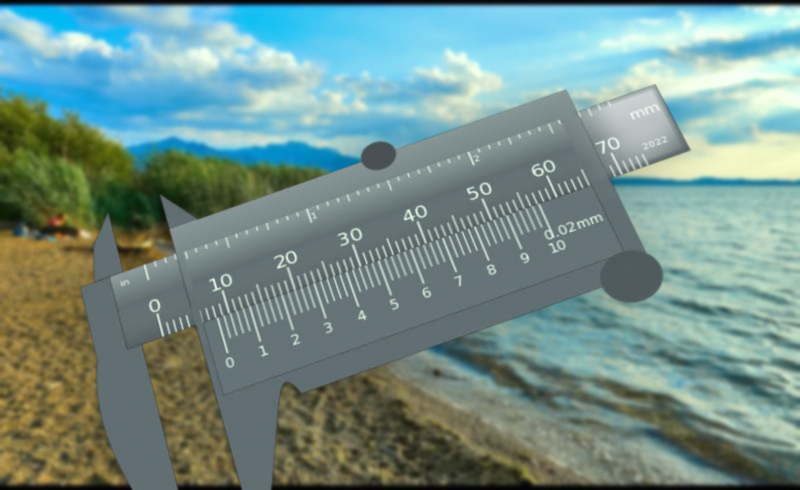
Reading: value=8.2 unit=mm
